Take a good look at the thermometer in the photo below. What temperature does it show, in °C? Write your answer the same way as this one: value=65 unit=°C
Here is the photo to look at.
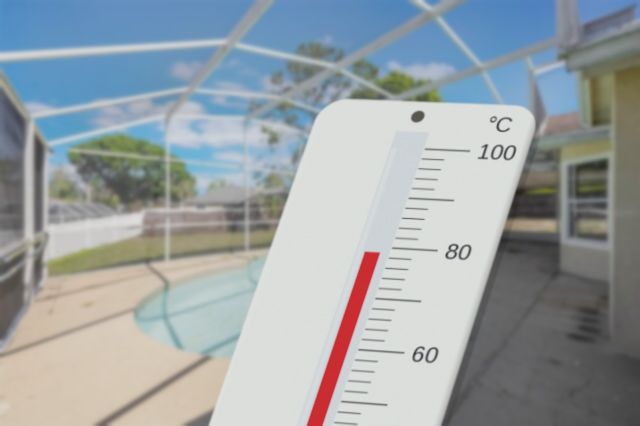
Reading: value=79 unit=°C
